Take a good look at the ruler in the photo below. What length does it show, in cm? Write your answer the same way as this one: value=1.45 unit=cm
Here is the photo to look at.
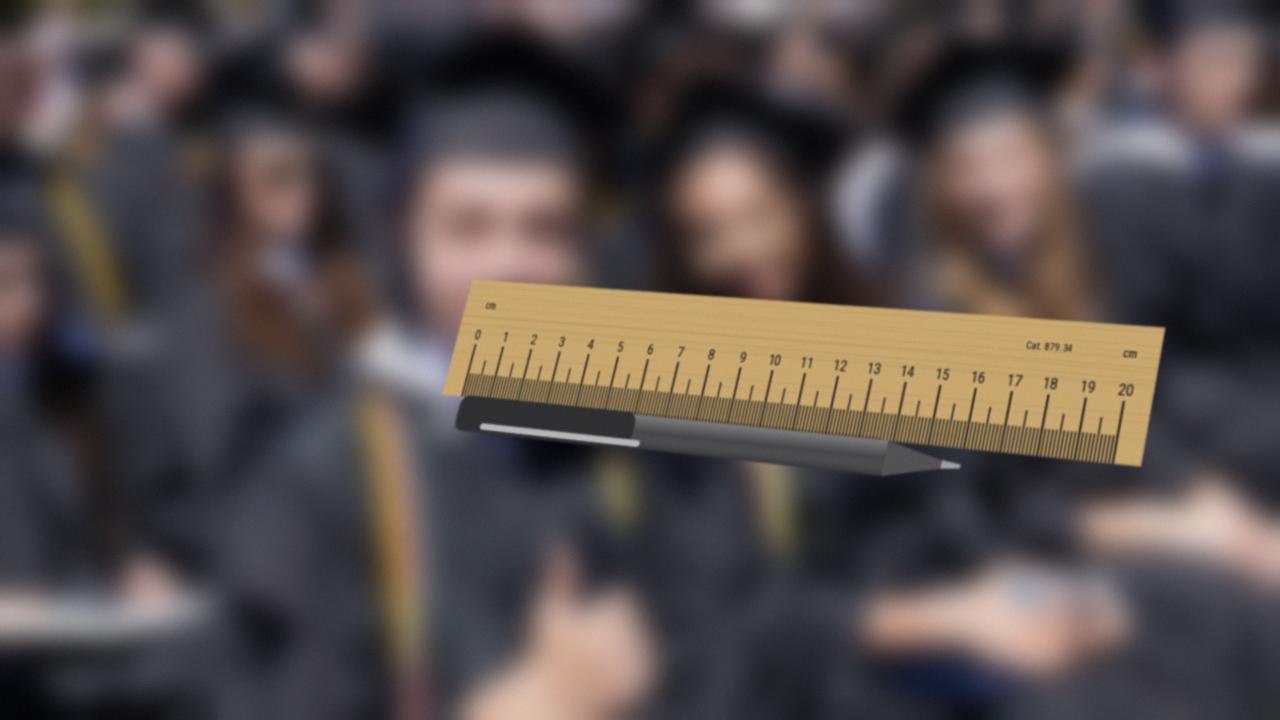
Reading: value=16 unit=cm
